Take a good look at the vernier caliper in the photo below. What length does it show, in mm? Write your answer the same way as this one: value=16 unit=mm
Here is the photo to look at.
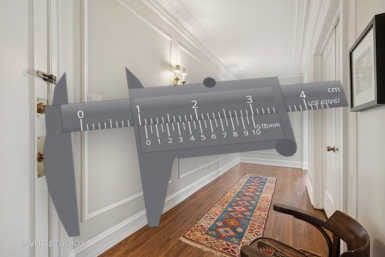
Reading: value=10.8 unit=mm
